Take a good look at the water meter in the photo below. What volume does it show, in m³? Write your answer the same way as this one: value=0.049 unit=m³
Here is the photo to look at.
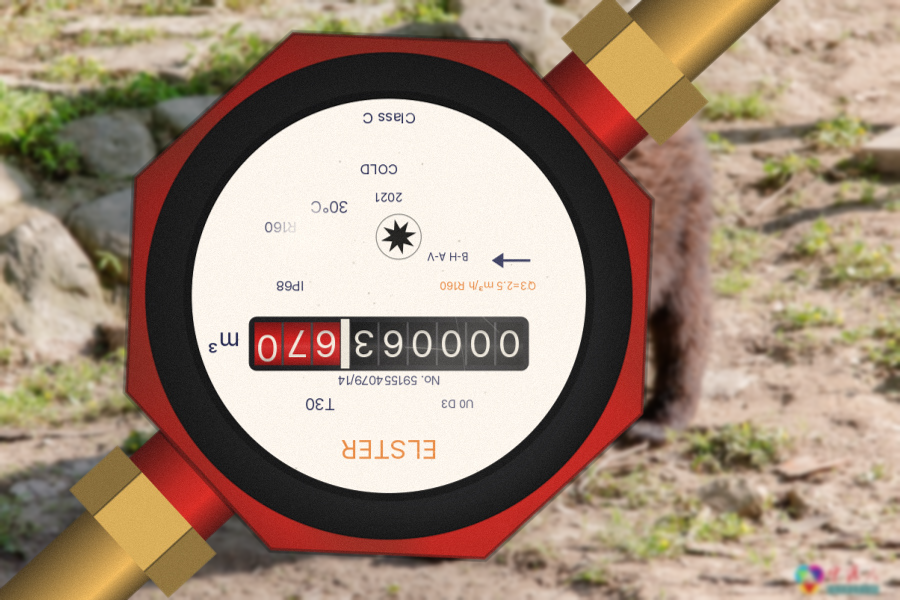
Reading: value=63.670 unit=m³
